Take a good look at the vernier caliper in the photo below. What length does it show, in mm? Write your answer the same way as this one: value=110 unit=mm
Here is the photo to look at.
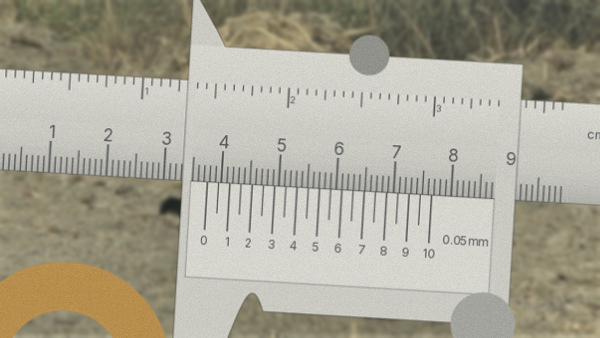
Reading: value=37.6 unit=mm
